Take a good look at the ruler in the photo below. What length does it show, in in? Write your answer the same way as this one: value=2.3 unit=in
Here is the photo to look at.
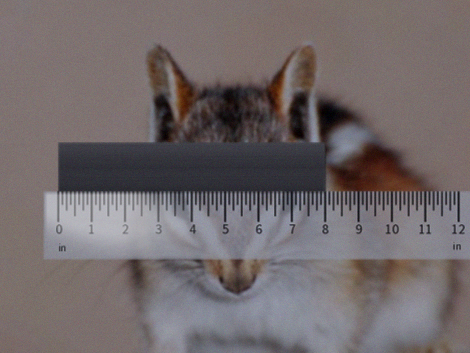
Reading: value=8 unit=in
